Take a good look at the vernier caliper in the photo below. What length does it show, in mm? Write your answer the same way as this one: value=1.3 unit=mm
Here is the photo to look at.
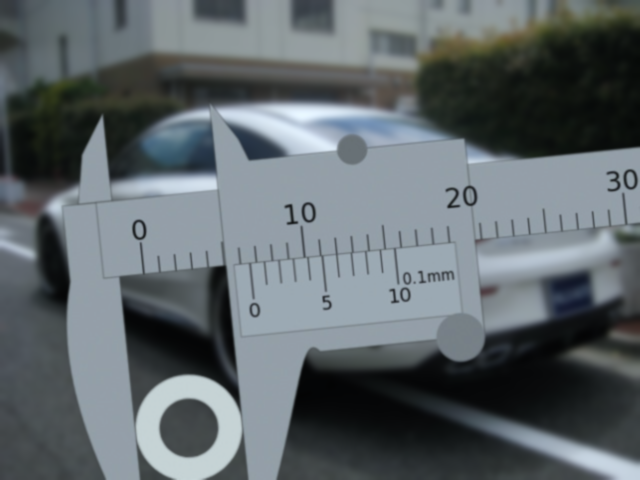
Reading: value=6.6 unit=mm
